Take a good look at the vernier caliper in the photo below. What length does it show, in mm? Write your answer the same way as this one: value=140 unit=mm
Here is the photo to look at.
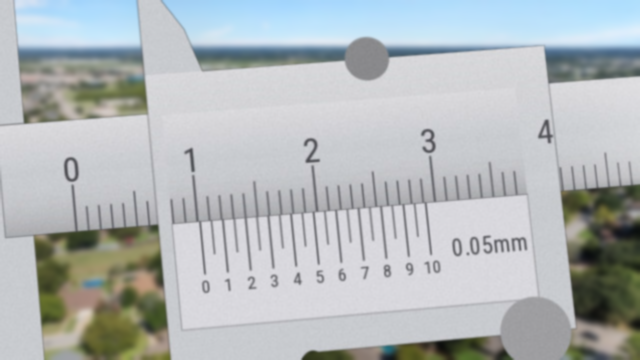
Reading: value=10.2 unit=mm
